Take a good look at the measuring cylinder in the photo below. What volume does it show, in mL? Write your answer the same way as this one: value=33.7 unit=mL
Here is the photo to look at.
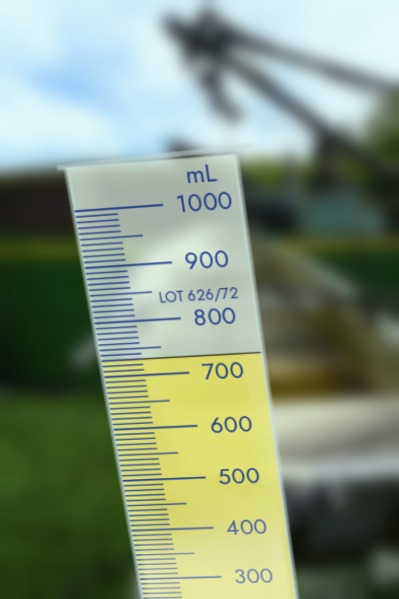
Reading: value=730 unit=mL
